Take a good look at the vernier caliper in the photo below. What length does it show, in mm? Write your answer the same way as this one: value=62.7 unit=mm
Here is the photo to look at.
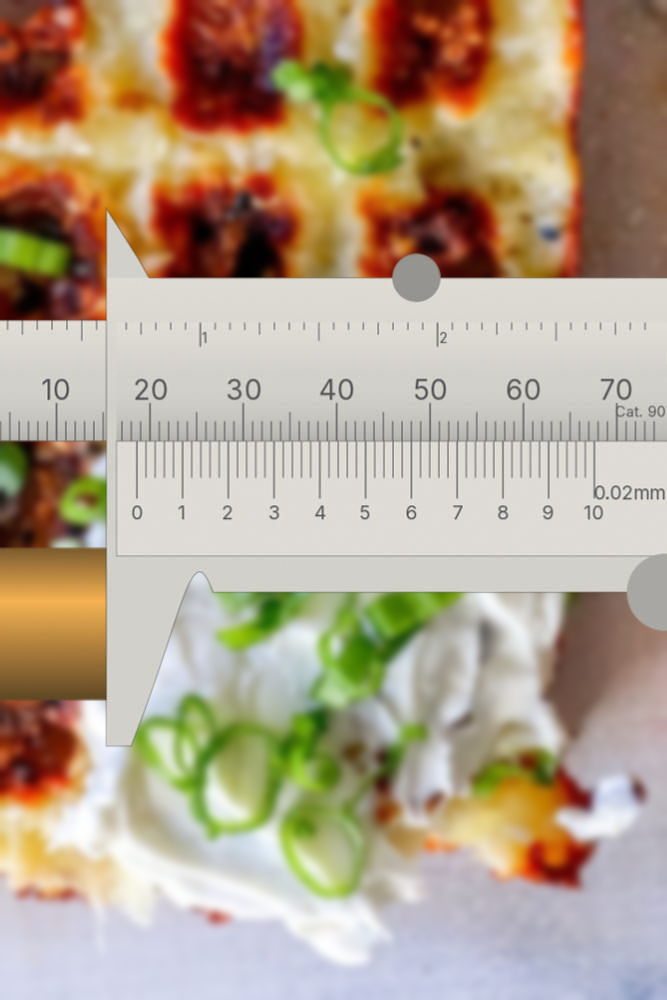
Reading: value=18.6 unit=mm
